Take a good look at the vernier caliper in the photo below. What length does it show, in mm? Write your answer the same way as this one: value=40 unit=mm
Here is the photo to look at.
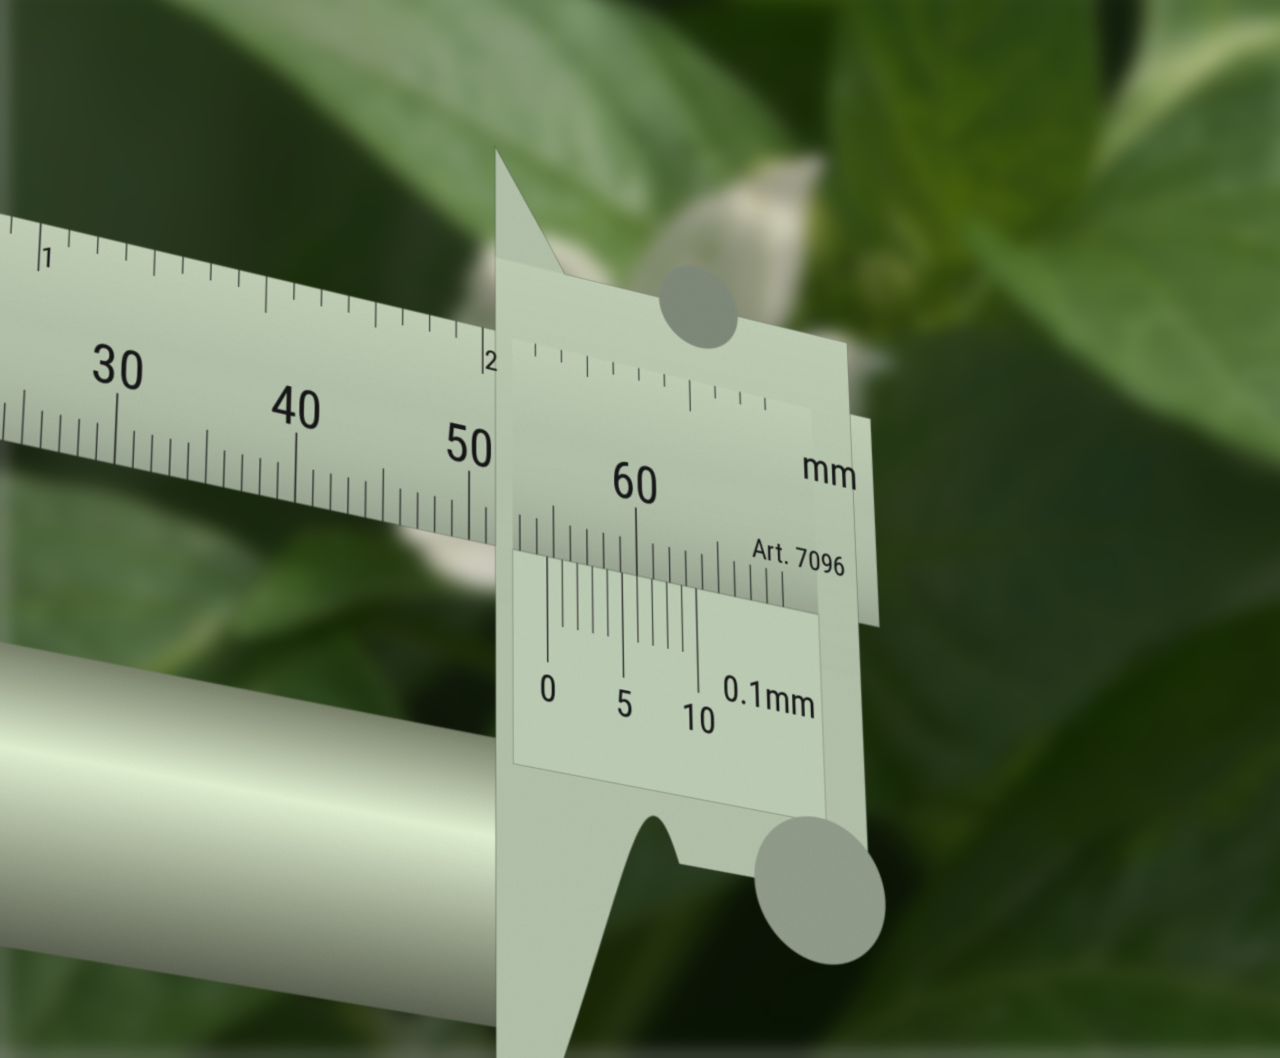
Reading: value=54.6 unit=mm
